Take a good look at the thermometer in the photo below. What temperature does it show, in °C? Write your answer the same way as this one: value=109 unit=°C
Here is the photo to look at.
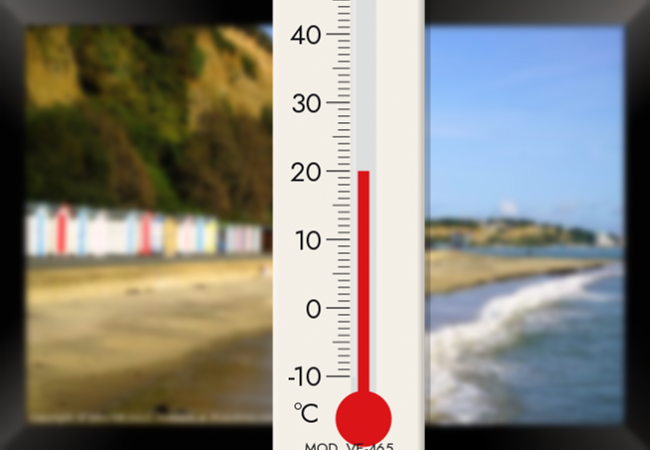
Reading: value=20 unit=°C
